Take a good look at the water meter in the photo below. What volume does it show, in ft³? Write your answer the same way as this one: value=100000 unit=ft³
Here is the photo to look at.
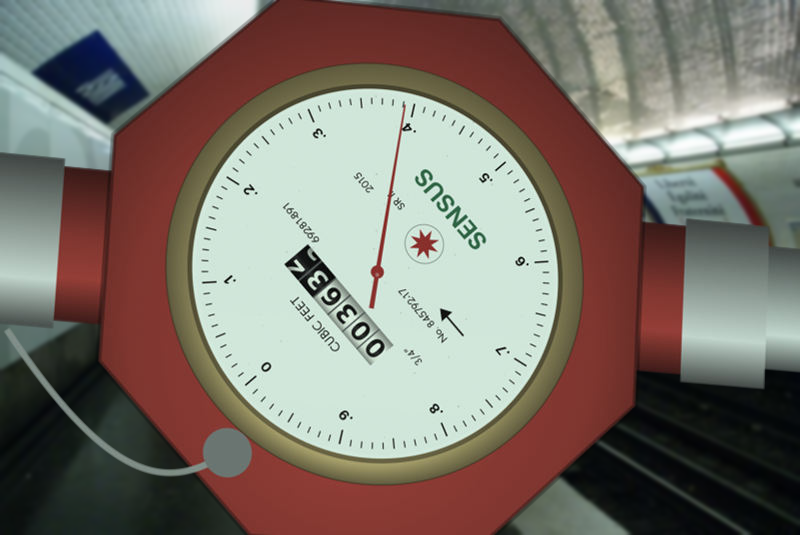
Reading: value=3632.39 unit=ft³
